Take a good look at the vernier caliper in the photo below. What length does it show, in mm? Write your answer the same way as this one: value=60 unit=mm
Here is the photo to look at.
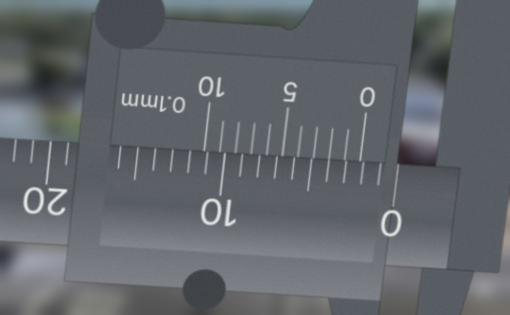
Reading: value=2.2 unit=mm
